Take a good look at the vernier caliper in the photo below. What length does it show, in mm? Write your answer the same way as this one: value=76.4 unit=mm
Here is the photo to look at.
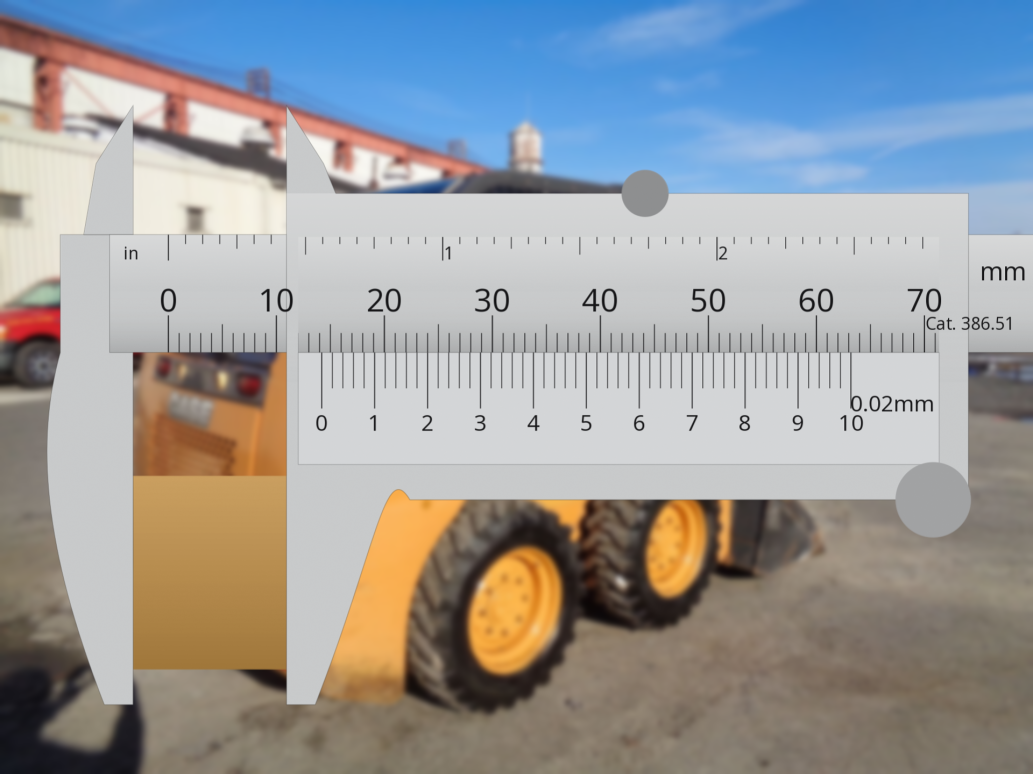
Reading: value=14.2 unit=mm
